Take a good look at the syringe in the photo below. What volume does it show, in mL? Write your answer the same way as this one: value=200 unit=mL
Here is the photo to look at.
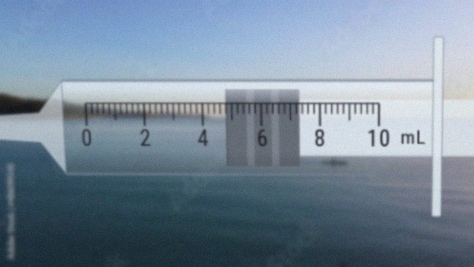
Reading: value=4.8 unit=mL
